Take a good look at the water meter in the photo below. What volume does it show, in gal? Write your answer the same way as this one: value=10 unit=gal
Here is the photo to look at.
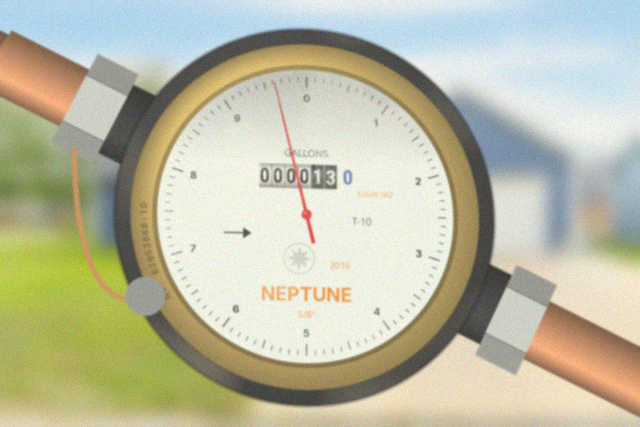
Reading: value=129.6 unit=gal
